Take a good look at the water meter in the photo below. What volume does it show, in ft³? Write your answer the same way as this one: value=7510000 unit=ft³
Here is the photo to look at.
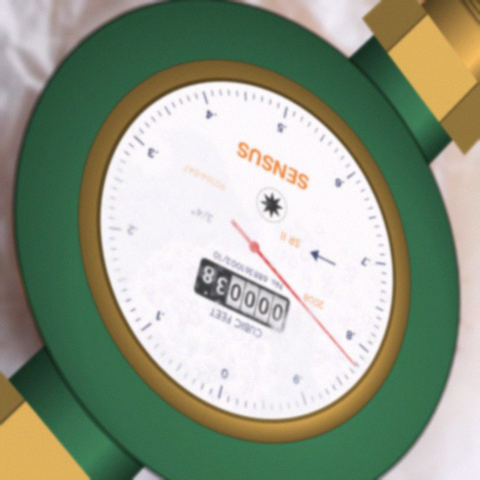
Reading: value=37.82 unit=ft³
